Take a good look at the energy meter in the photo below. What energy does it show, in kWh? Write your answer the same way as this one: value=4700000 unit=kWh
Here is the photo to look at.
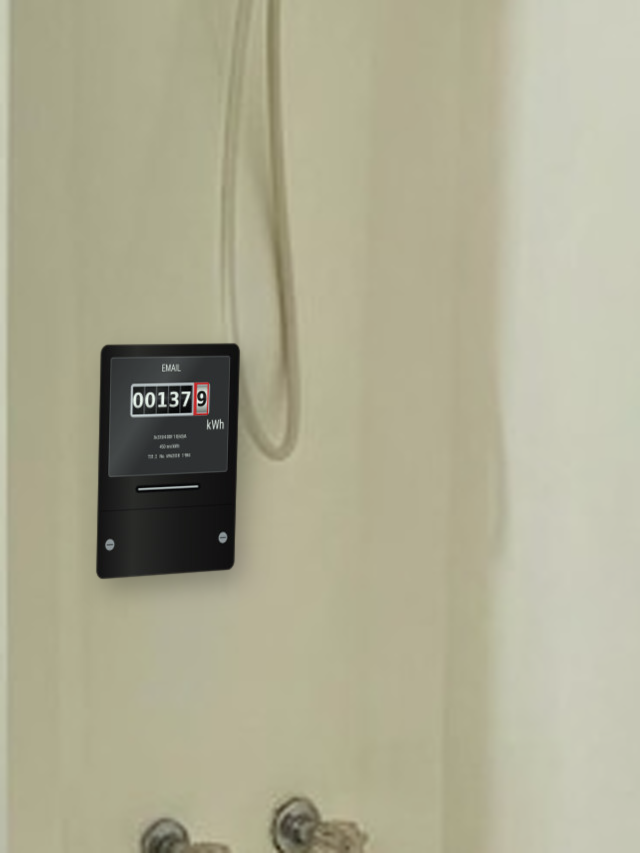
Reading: value=137.9 unit=kWh
